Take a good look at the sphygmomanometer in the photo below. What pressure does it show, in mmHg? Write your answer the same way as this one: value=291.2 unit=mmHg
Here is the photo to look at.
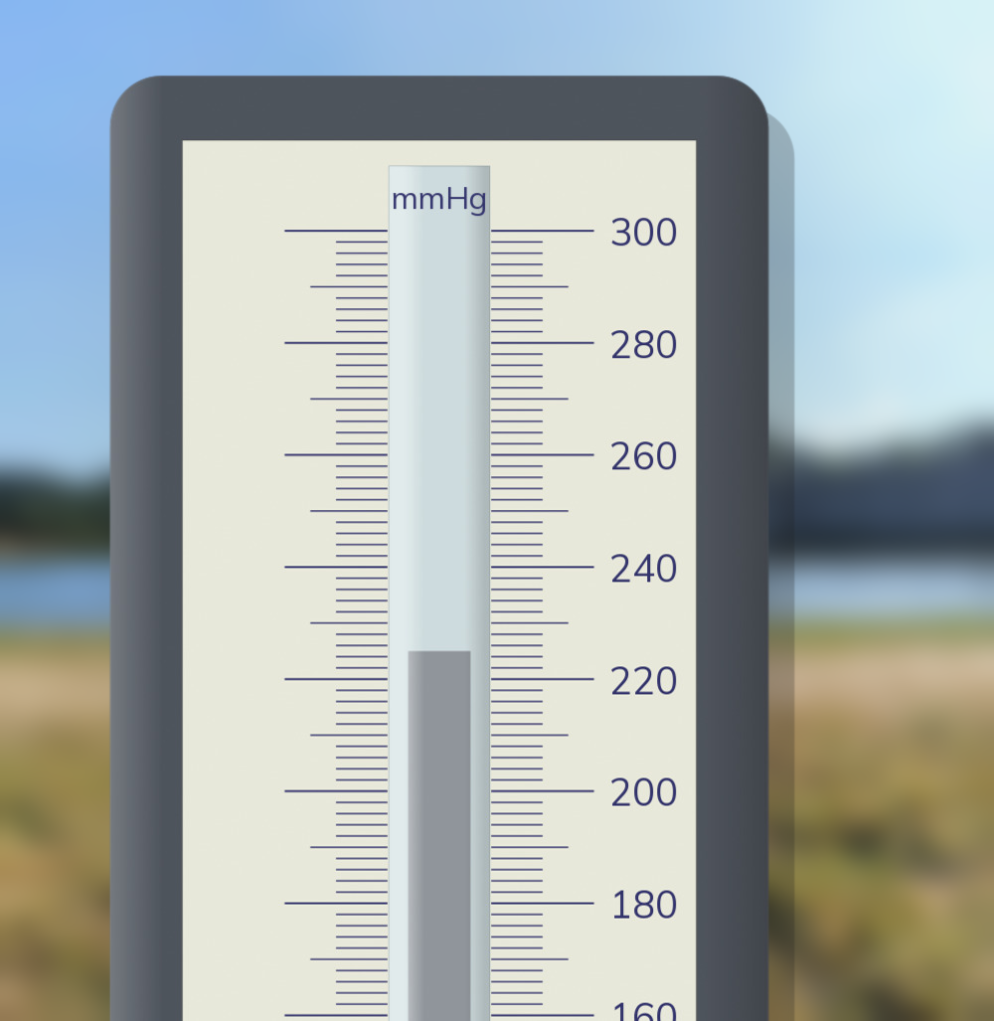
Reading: value=225 unit=mmHg
